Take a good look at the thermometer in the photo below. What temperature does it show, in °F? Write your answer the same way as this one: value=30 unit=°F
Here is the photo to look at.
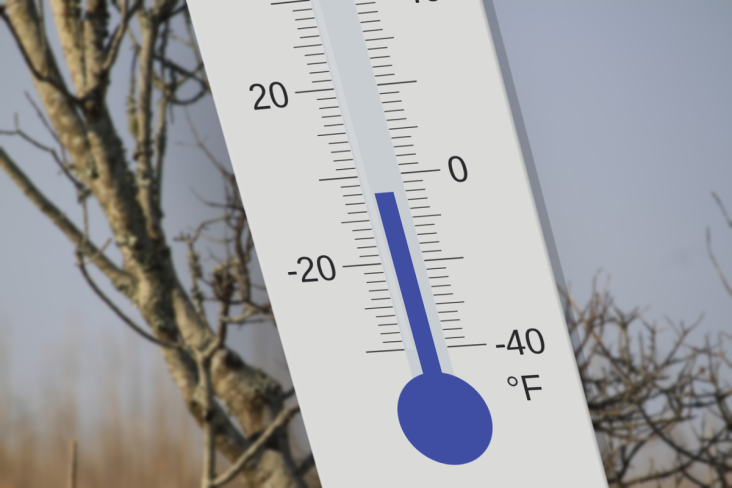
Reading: value=-4 unit=°F
